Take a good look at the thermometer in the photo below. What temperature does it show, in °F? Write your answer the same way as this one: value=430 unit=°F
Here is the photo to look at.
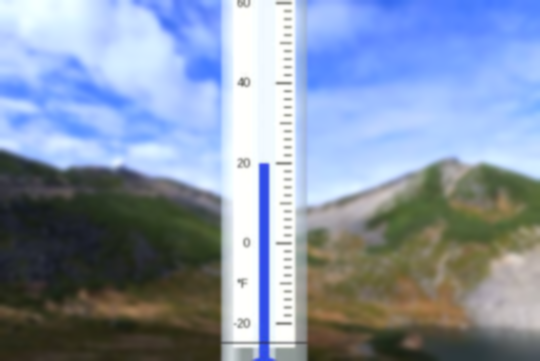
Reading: value=20 unit=°F
